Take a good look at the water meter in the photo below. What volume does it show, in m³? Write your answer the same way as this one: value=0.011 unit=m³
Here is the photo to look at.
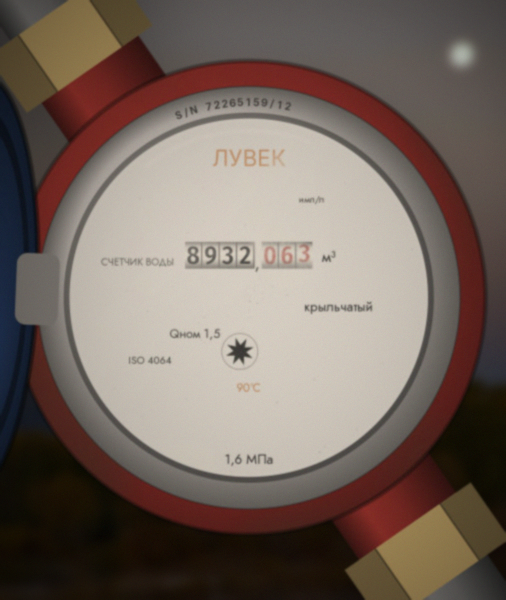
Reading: value=8932.063 unit=m³
